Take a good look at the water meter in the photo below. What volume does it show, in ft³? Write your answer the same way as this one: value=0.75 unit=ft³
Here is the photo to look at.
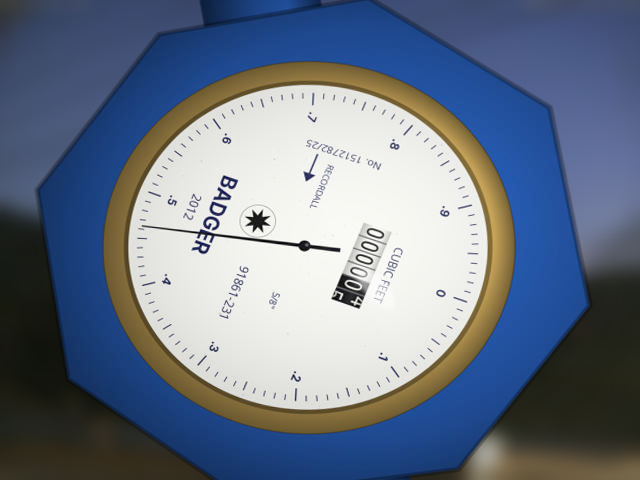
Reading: value=4.46 unit=ft³
